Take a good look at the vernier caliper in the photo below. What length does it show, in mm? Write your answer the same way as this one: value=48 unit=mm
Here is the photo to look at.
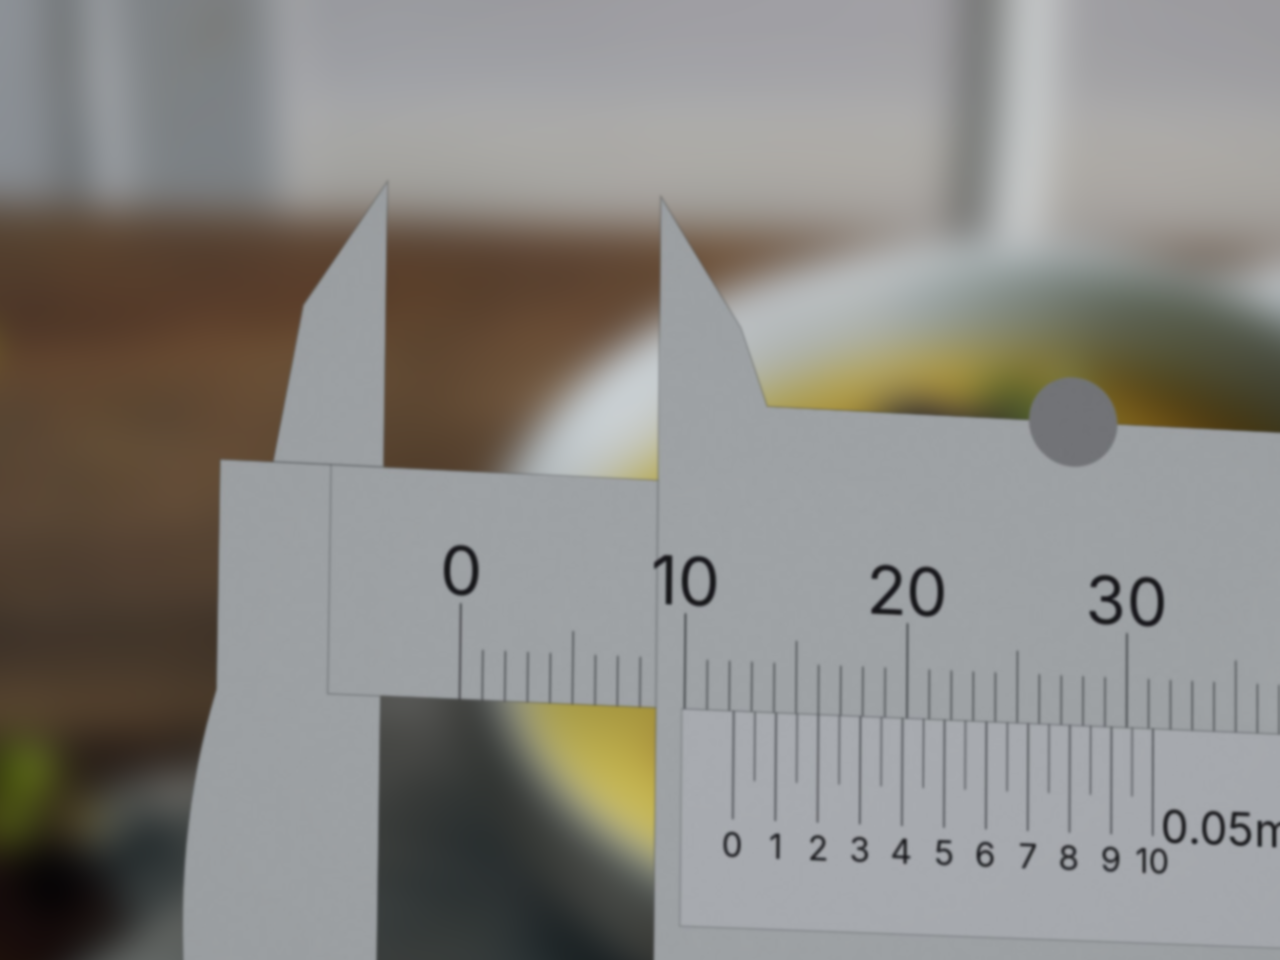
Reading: value=12.2 unit=mm
